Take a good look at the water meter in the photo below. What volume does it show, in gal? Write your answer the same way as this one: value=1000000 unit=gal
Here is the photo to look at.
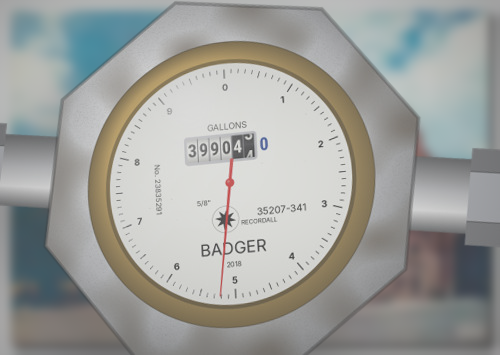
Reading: value=3990435.2 unit=gal
